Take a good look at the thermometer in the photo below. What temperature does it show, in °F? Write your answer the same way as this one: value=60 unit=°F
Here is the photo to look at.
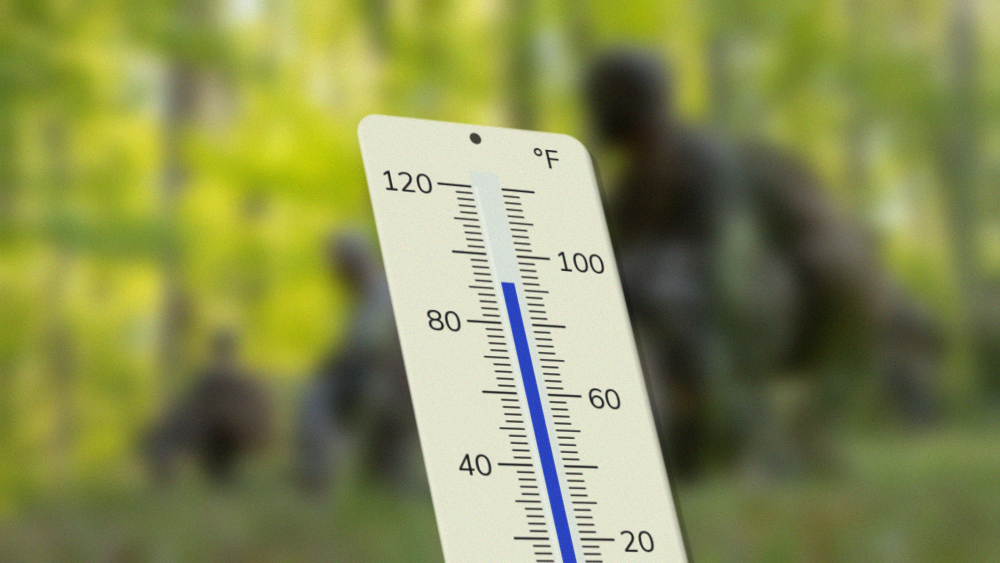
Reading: value=92 unit=°F
